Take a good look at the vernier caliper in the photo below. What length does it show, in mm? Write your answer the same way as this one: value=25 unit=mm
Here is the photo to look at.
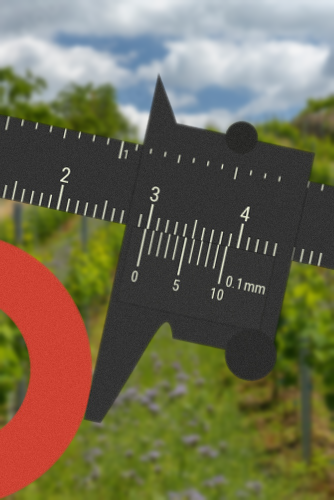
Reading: value=29.8 unit=mm
